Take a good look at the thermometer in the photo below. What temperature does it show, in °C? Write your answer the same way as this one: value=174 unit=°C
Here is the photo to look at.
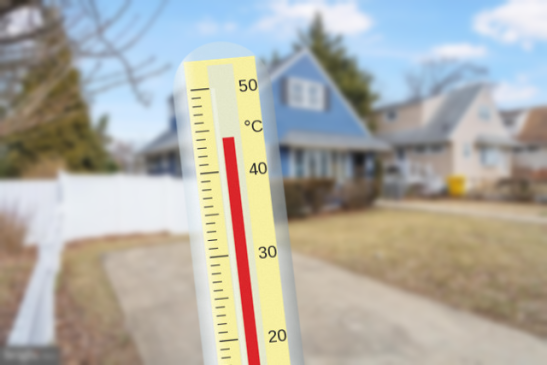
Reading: value=44 unit=°C
